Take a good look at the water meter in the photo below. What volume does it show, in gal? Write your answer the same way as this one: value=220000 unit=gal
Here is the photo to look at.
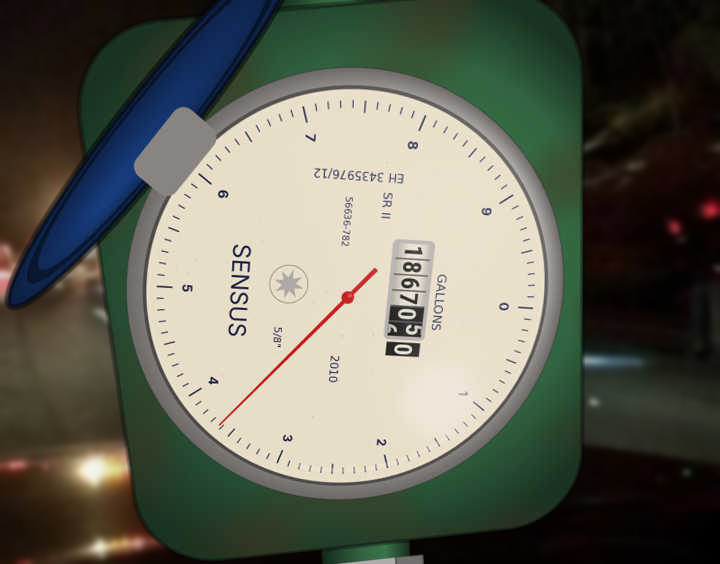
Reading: value=1867053.6 unit=gal
